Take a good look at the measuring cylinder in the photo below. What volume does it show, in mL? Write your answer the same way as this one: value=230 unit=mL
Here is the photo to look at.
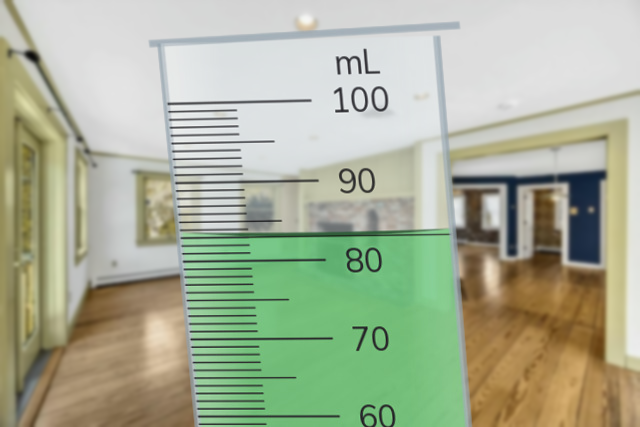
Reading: value=83 unit=mL
